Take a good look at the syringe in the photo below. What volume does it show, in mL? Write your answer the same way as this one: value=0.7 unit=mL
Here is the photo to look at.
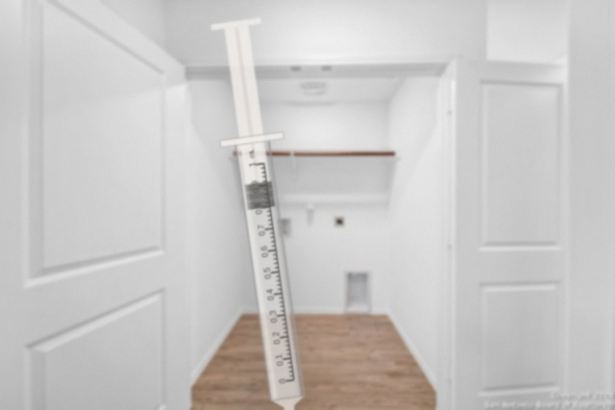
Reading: value=0.8 unit=mL
